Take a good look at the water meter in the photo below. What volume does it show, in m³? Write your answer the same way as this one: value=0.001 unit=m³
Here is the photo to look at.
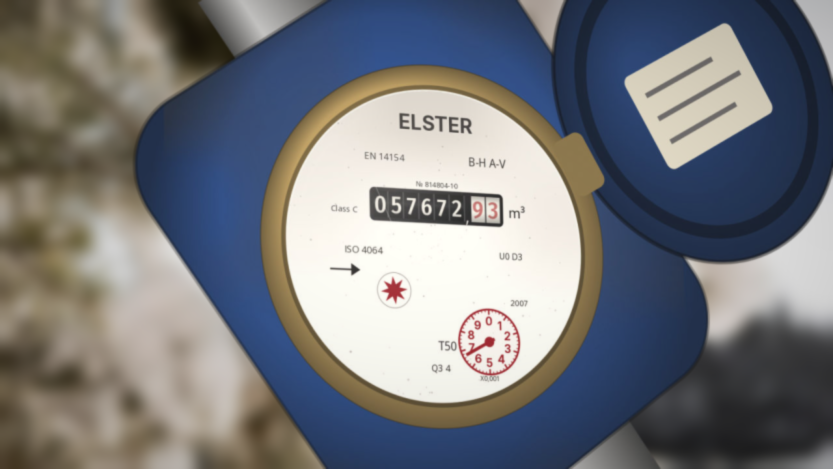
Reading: value=57672.936 unit=m³
